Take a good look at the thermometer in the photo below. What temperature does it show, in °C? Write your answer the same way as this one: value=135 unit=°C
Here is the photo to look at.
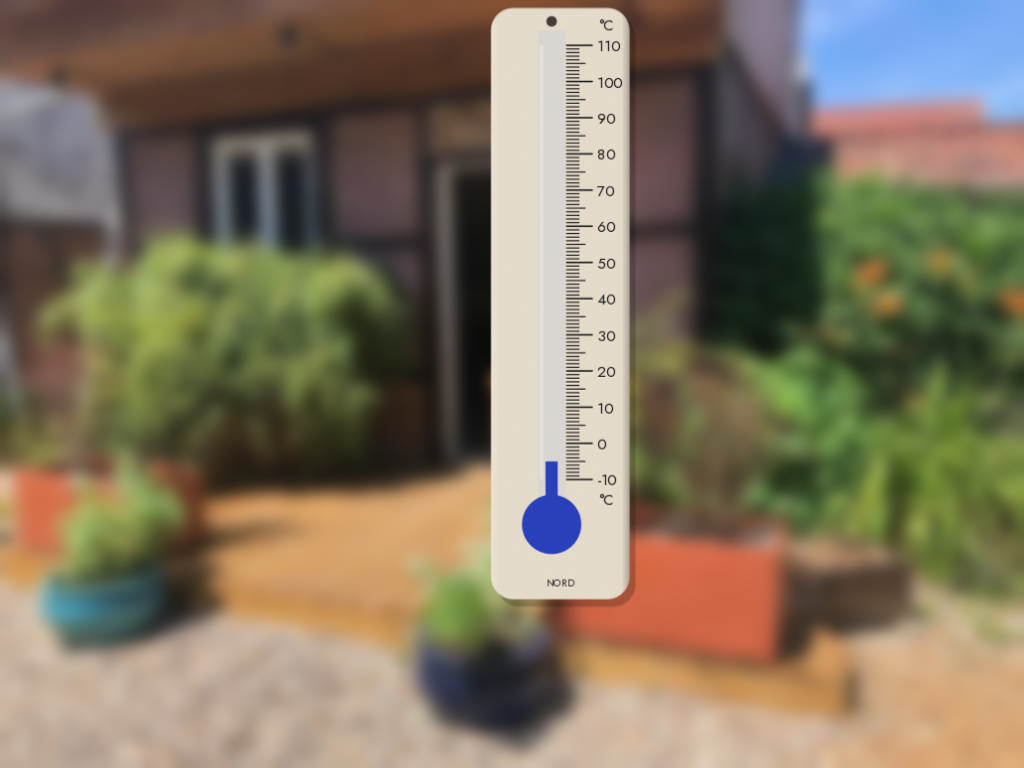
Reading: value=-5 unit=°C
